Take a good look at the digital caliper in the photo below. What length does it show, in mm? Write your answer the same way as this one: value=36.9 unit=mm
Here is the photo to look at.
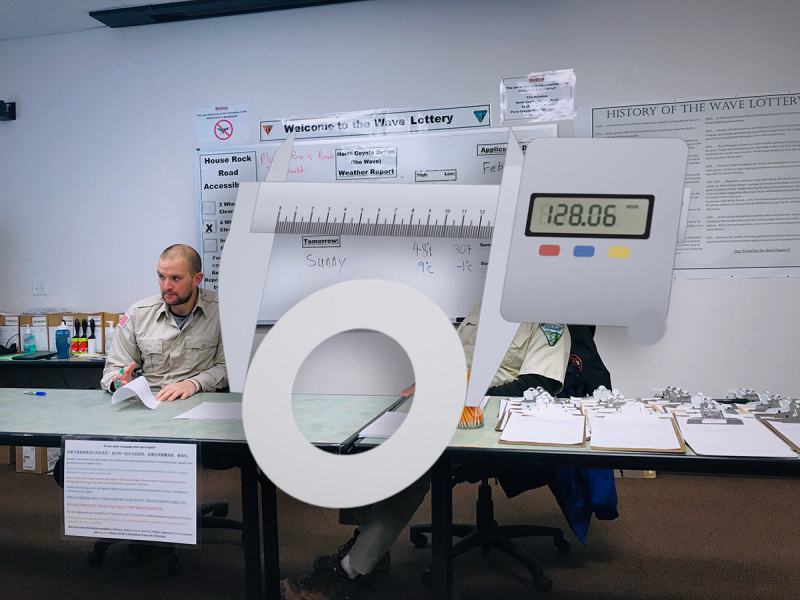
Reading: value=128.06 unit=mm
